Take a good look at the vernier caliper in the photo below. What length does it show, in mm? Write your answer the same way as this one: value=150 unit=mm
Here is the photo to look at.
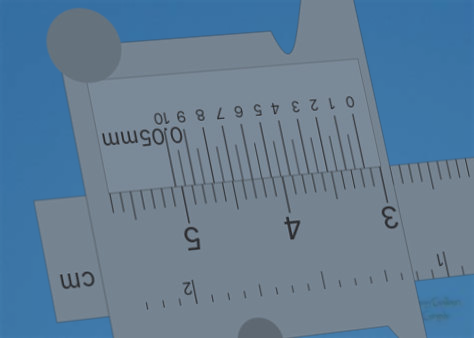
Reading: value=31.6 unit=mm
